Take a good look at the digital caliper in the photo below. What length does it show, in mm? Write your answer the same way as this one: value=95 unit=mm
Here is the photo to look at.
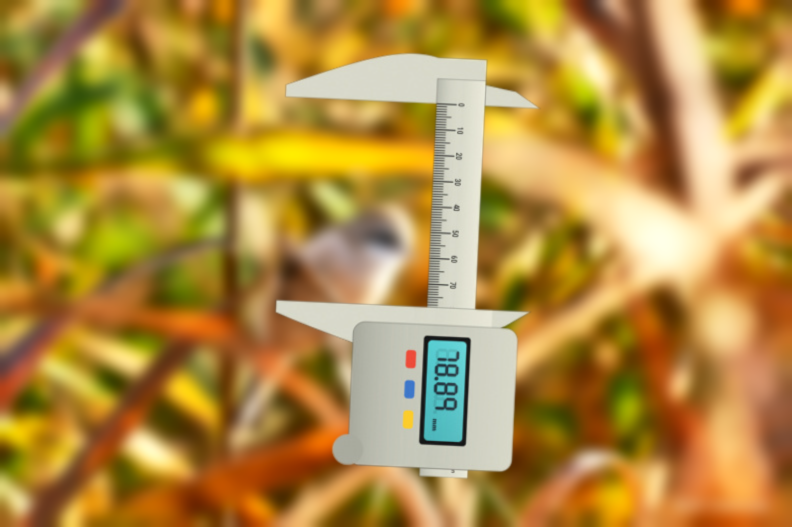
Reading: value=78.89 unit=mm
